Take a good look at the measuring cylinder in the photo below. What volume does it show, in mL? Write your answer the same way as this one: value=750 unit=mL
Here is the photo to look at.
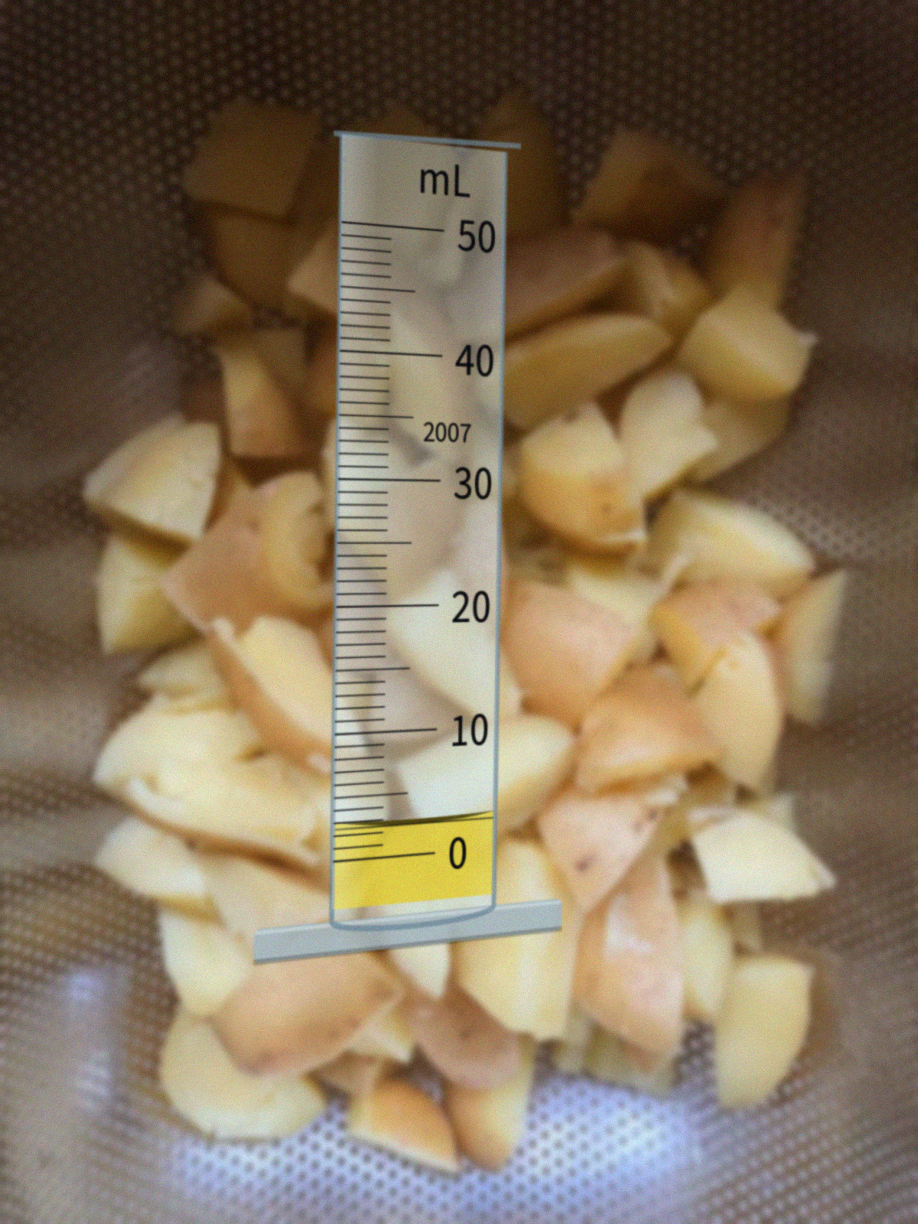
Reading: value=2.5 unit=mL
